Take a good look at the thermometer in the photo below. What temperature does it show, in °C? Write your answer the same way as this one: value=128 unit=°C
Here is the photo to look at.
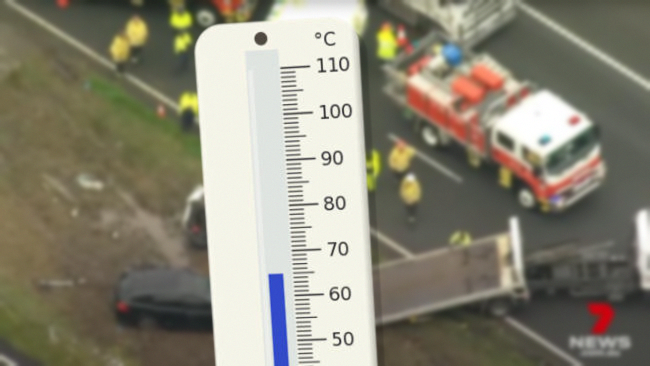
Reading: value=65 unit=°C
